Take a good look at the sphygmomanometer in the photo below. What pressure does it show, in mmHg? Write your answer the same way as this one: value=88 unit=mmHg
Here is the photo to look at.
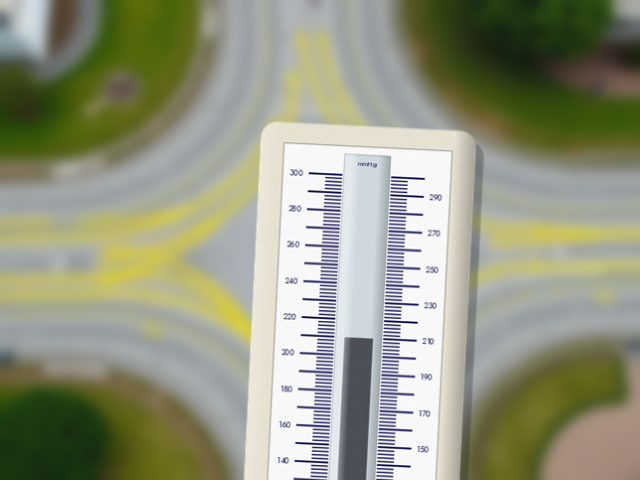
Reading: value=210 unit=mmHg
